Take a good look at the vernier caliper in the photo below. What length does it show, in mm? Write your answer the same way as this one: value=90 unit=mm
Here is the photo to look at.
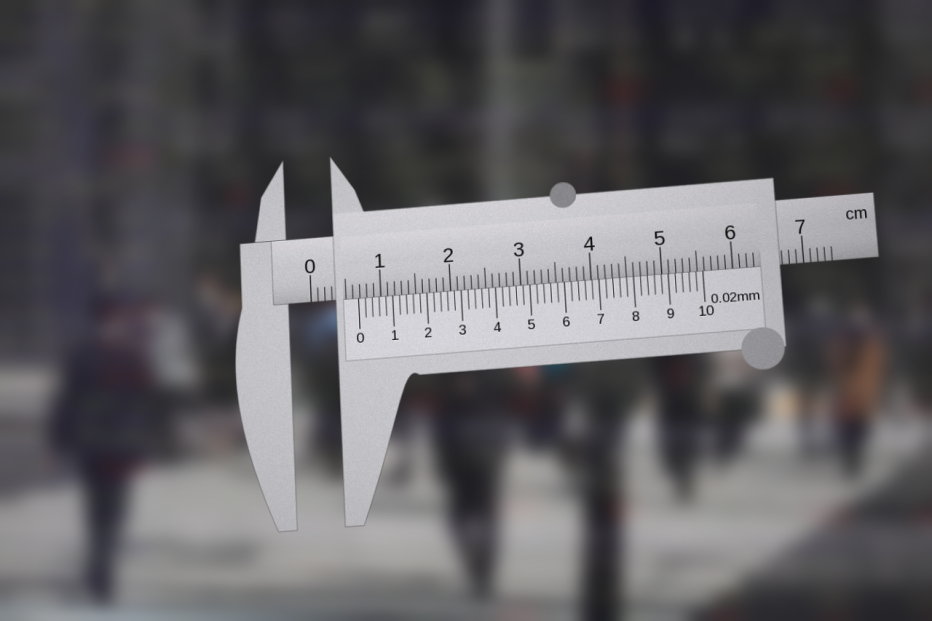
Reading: value=6.8 unit=mm
